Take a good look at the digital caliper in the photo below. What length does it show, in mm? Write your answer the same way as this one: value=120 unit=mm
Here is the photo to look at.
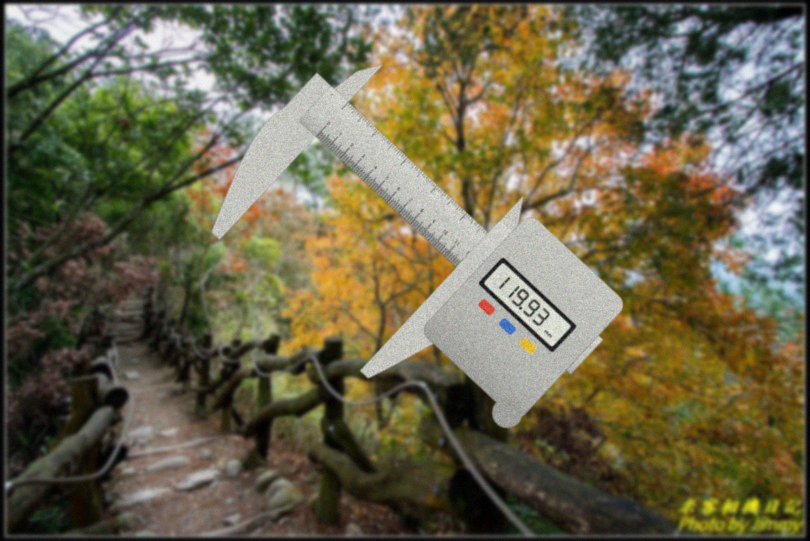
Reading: value=119.93 unit=mm
